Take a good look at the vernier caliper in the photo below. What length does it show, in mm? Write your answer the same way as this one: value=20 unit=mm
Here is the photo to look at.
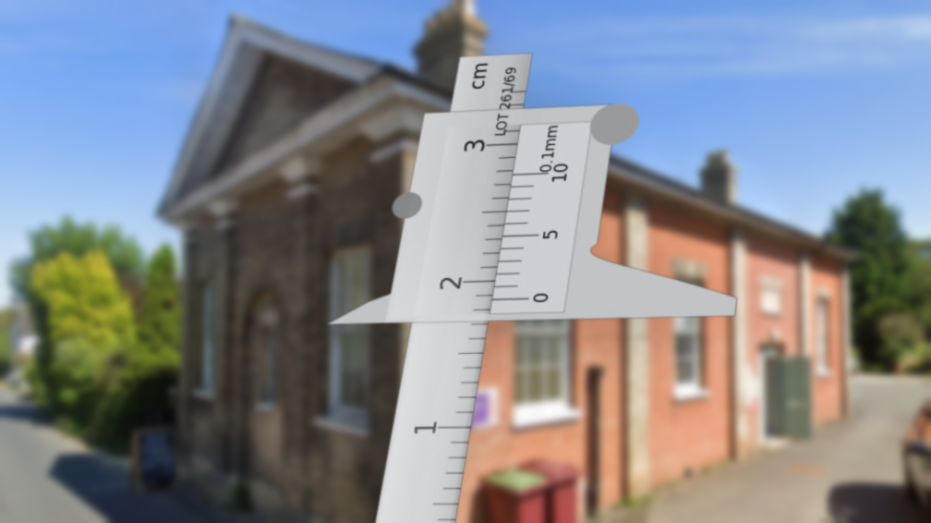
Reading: value=18.7 unit=mm
